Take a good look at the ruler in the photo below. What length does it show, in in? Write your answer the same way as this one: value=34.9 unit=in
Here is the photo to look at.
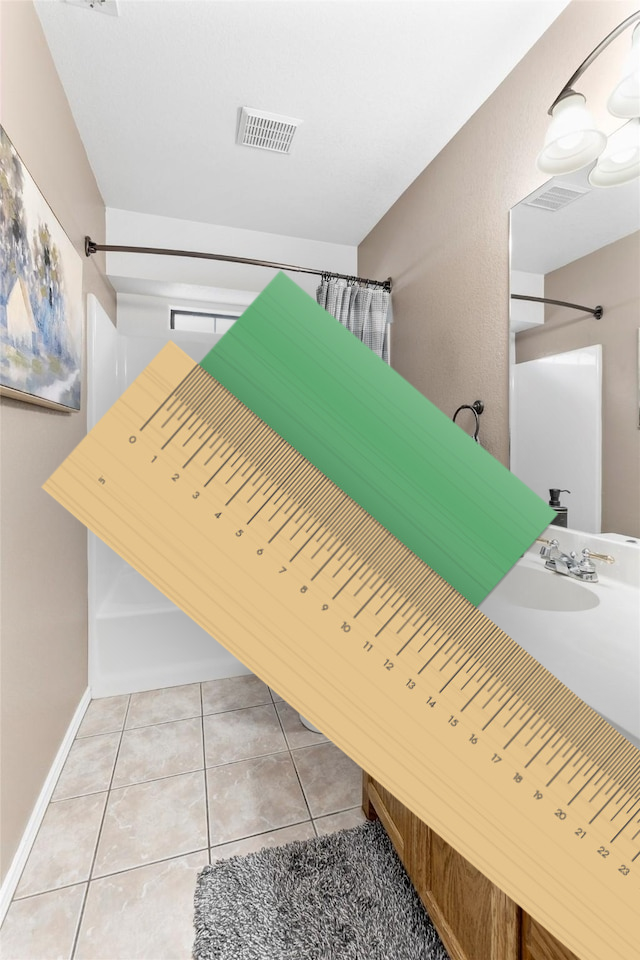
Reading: value=13 unit=in
